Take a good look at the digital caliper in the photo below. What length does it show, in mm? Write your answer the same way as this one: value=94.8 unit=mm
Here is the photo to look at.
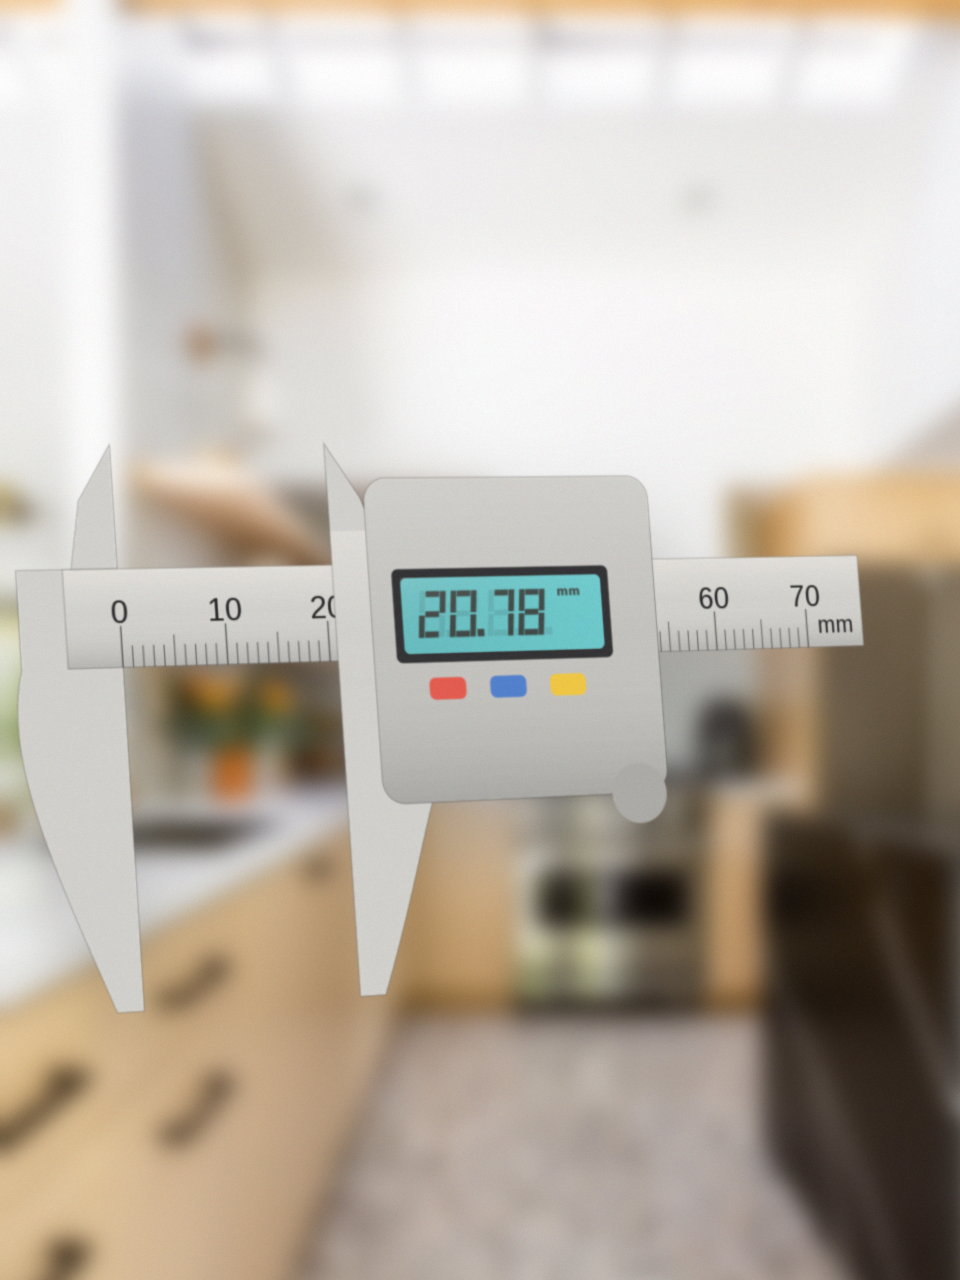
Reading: value=20.78 unit=mm
